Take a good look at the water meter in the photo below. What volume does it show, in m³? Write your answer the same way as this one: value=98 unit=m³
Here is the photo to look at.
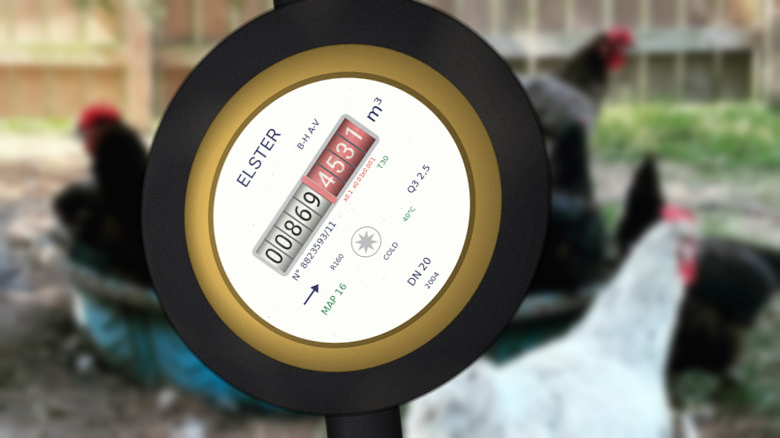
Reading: value=869.4531 unit=m³
